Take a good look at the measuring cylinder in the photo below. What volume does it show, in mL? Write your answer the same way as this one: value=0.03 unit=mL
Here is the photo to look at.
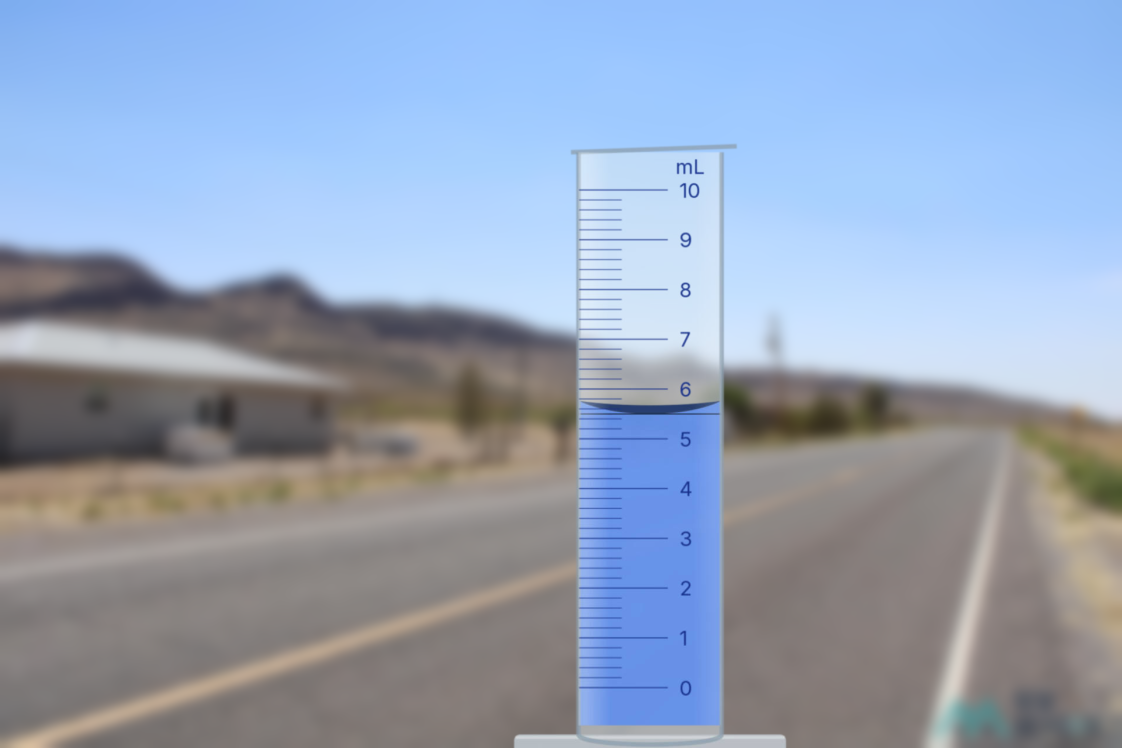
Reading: value=5.5 unit=mL
